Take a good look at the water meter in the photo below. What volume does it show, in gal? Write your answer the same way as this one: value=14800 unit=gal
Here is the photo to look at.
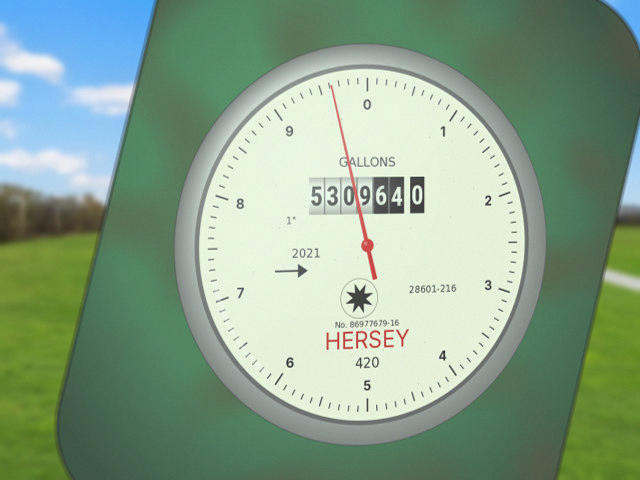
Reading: value=5309639.6 unit=gal
